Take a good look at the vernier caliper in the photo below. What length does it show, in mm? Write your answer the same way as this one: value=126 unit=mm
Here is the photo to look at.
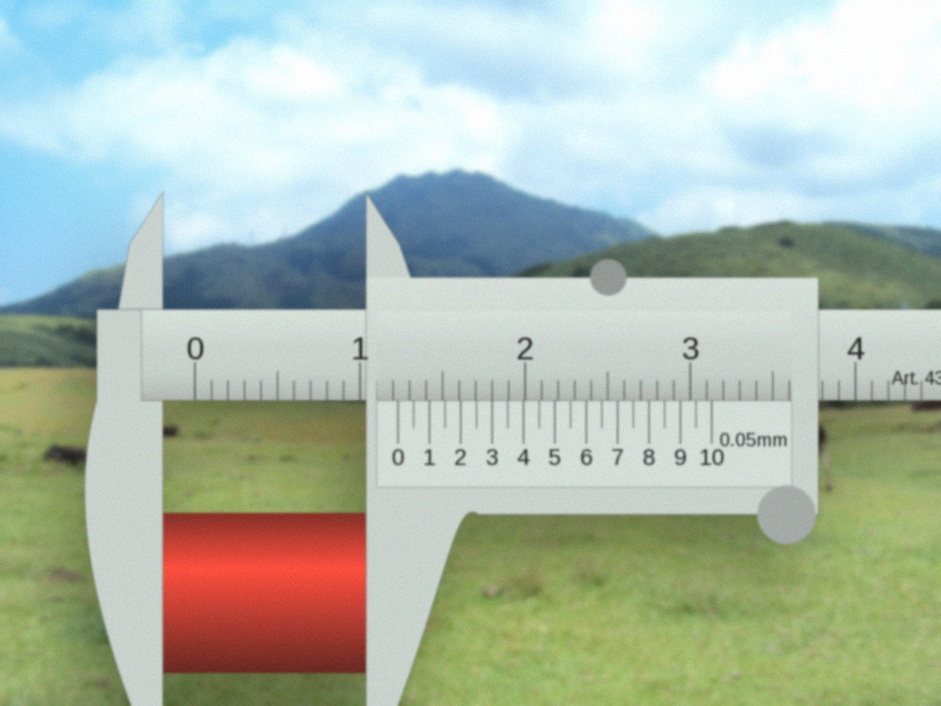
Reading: value=12.3 unit=mm
